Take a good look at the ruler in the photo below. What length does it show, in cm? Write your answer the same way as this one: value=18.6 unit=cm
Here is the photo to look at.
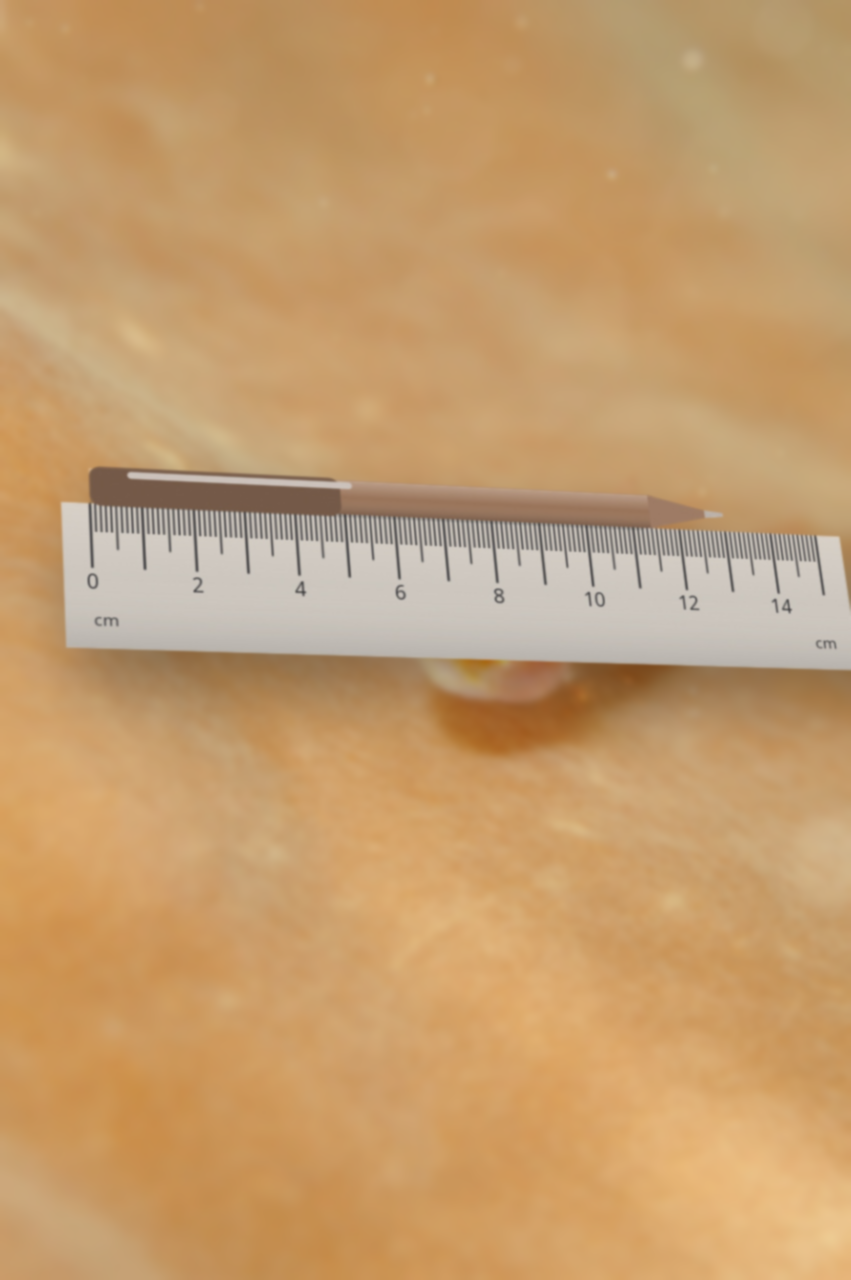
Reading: value=13 unit=cm
